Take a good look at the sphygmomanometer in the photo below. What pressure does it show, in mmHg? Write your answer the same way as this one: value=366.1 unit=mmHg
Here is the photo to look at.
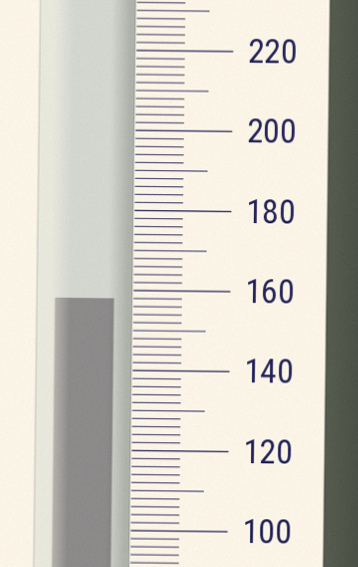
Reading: value=158 unit=mmHg
